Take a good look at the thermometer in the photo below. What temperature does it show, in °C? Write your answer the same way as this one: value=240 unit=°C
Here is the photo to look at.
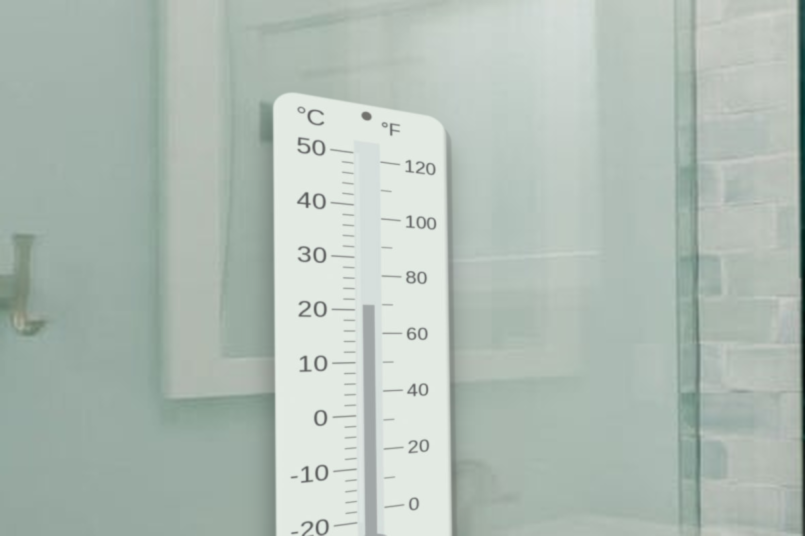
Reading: value=21 unit=°C
